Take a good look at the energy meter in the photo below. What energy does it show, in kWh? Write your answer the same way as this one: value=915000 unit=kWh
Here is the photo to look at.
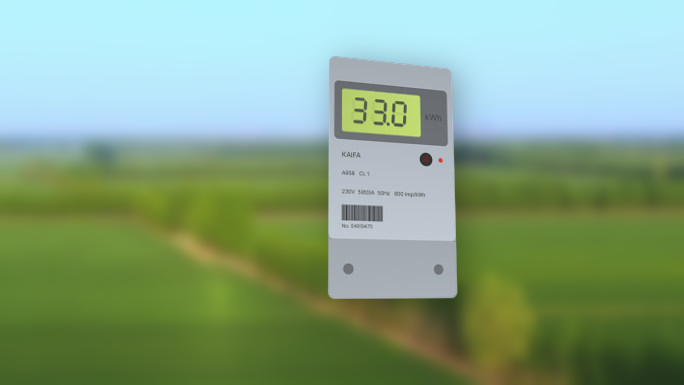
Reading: value=33.0 unit=kWh
